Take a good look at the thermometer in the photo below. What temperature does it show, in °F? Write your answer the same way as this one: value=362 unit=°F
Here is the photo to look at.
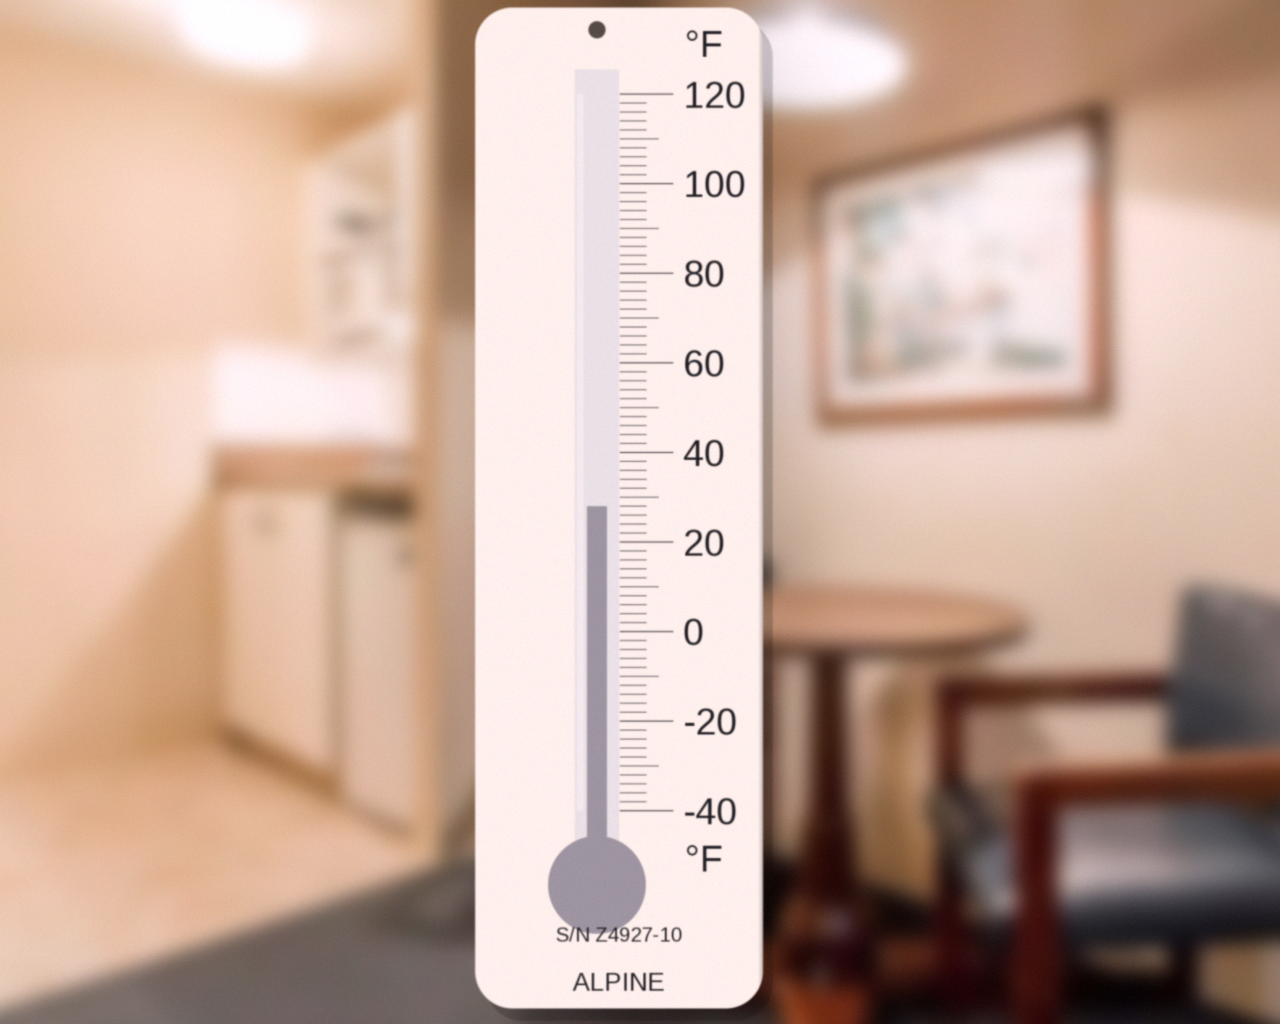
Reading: value=28 unit=°F
